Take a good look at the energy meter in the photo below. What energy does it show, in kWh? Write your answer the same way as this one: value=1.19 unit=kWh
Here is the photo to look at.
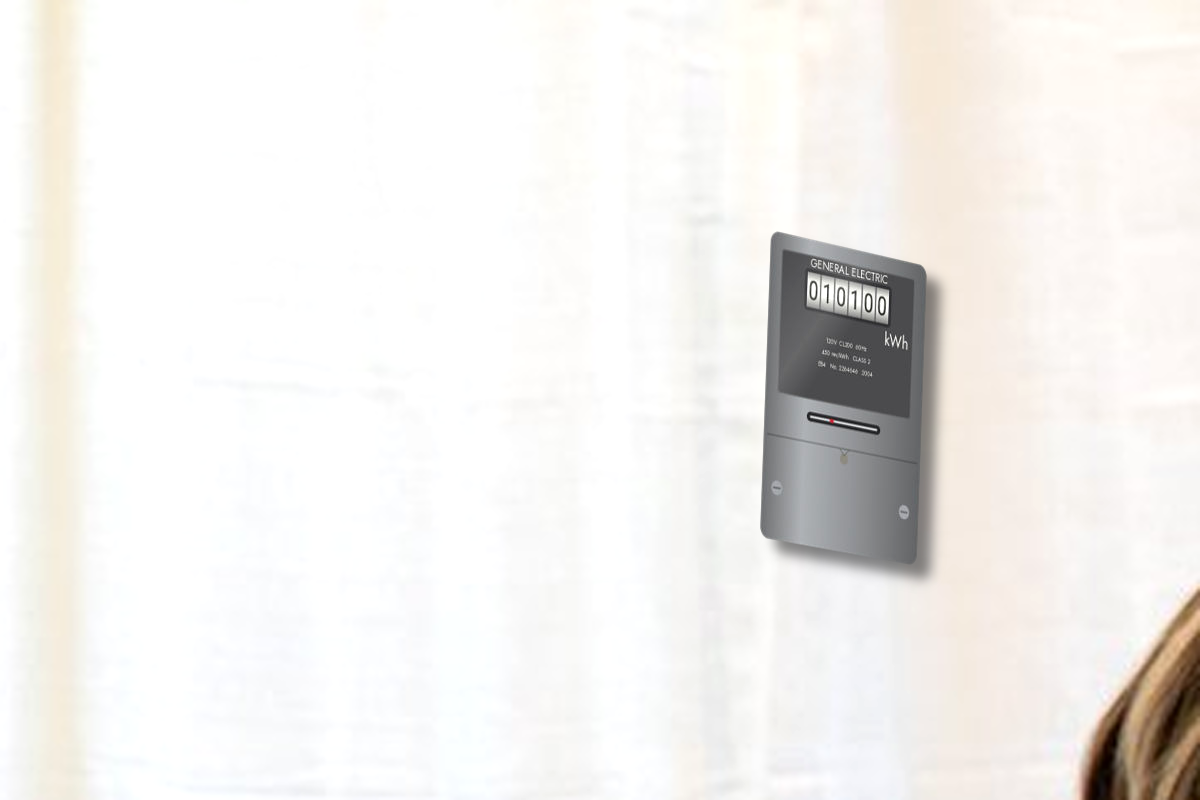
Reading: value=10100 unit=kWh
